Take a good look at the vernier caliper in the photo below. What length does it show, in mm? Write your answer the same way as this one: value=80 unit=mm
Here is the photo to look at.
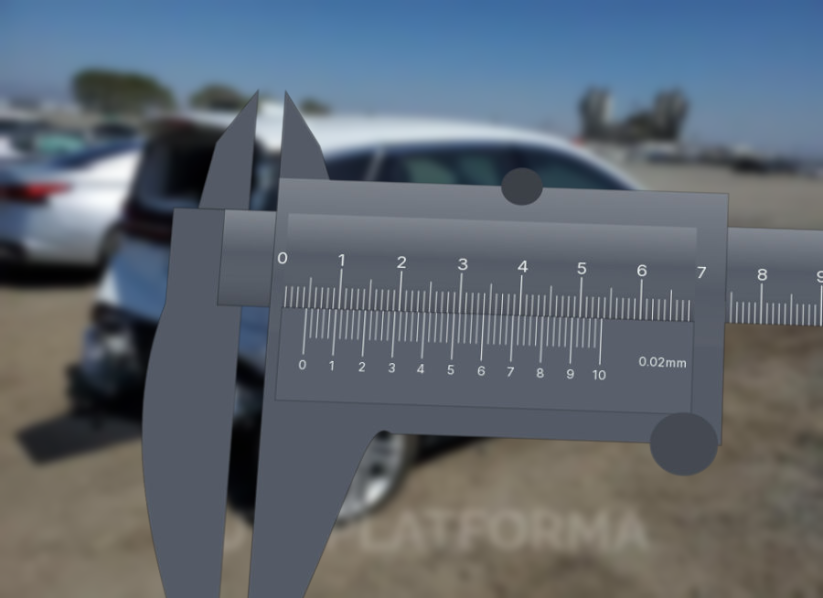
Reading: value=4.6 unit=mm
